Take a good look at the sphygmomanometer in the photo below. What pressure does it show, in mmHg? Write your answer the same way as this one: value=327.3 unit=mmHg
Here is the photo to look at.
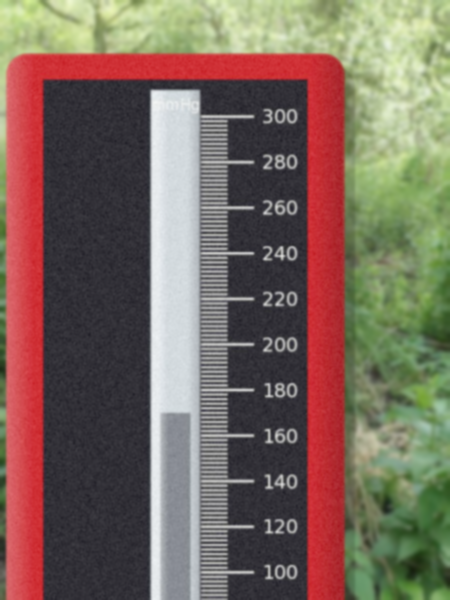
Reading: value=170 unit=mmHg
